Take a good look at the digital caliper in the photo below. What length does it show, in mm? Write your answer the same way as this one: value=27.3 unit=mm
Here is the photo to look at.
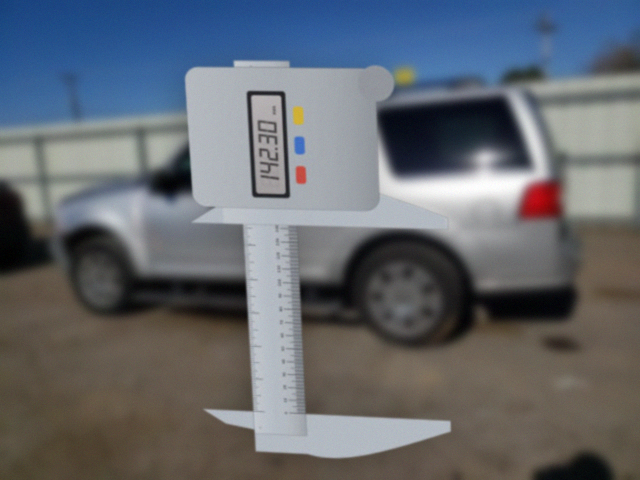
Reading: value=142.30 unit=mm
